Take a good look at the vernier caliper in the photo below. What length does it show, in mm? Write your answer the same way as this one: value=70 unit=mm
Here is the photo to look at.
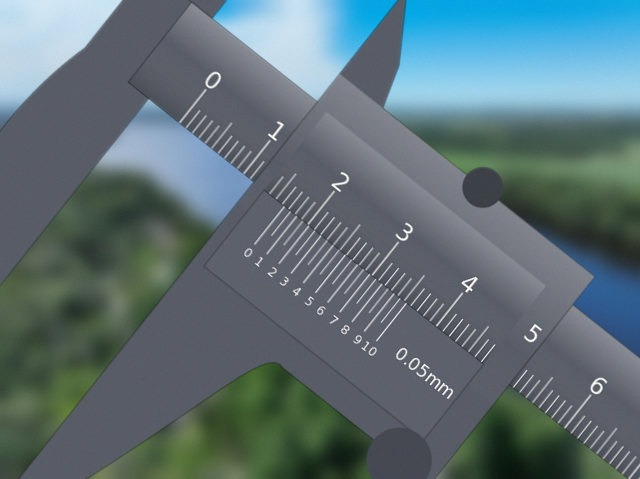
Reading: value=16.4 unit=mm
